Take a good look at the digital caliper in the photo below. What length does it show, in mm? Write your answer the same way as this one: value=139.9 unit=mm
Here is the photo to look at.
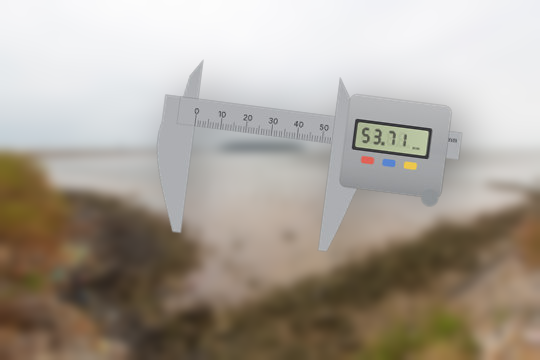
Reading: value=53.71 unit=mm
